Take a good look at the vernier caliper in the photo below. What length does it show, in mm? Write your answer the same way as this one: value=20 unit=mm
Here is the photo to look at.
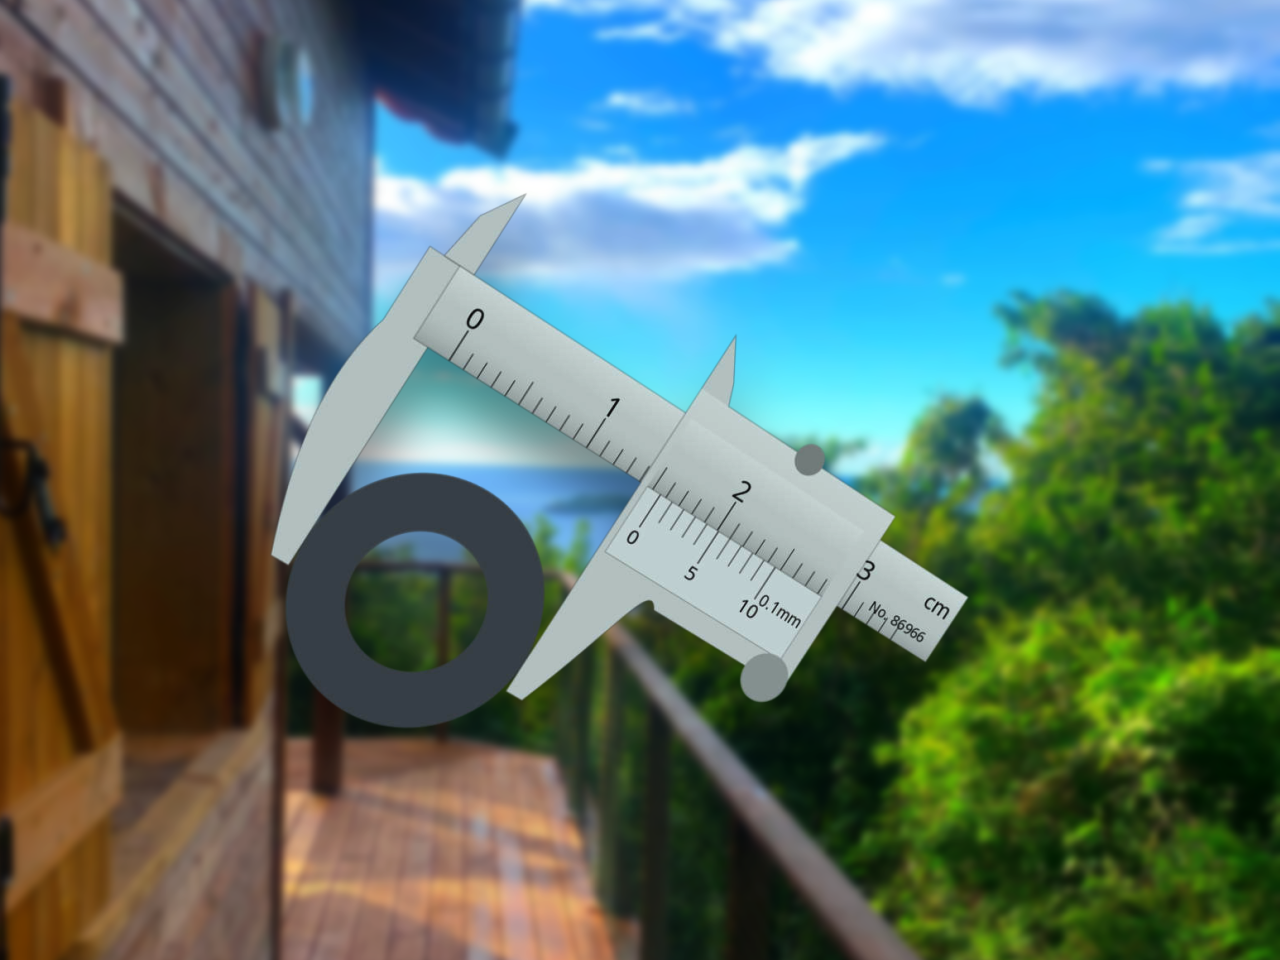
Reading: value=15.6 unit=mm
